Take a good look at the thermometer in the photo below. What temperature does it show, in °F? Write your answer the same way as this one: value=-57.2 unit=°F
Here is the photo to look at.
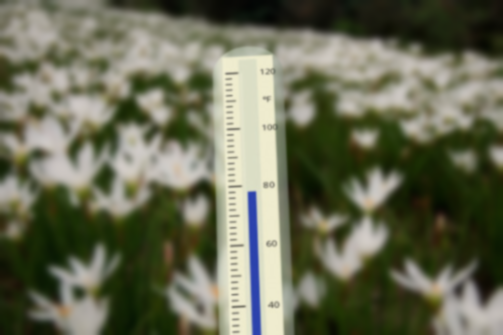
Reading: value=78 unit=°F
